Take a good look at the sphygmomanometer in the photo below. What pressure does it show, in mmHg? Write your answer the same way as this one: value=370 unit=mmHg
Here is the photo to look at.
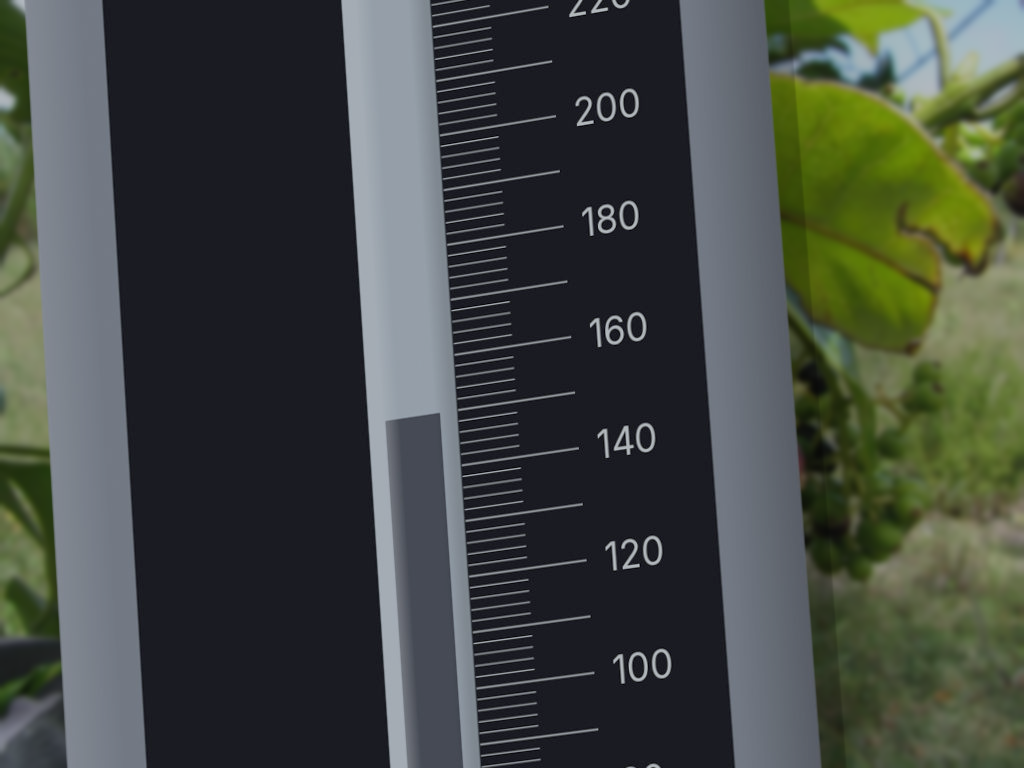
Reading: value=150 unit=mmHg
